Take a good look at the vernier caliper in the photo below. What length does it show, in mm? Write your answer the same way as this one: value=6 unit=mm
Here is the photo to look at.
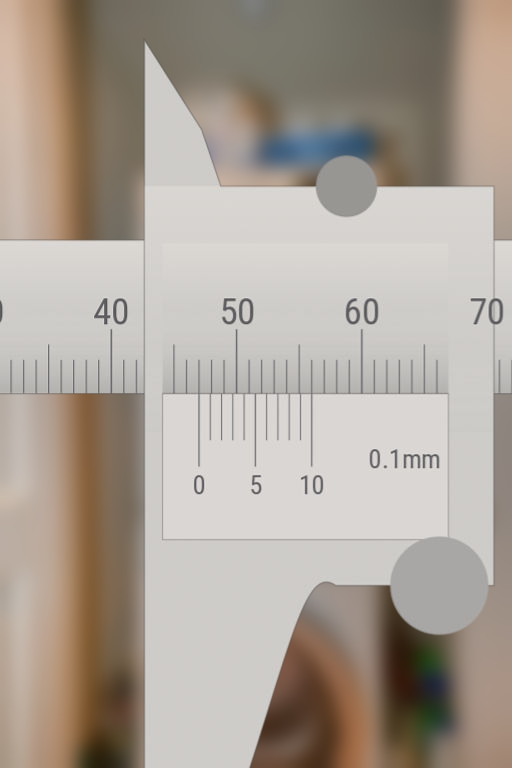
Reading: value=47.0 unit=mm
